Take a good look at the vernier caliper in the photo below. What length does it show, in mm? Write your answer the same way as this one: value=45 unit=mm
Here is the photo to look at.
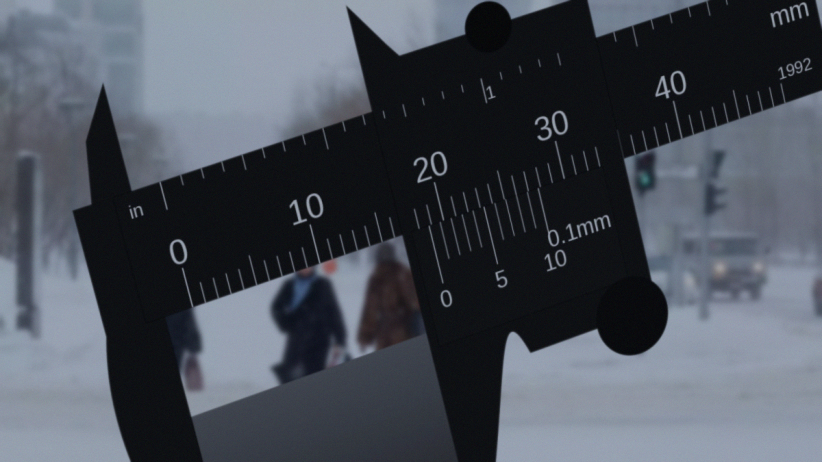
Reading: value=18.8 unit=mm
